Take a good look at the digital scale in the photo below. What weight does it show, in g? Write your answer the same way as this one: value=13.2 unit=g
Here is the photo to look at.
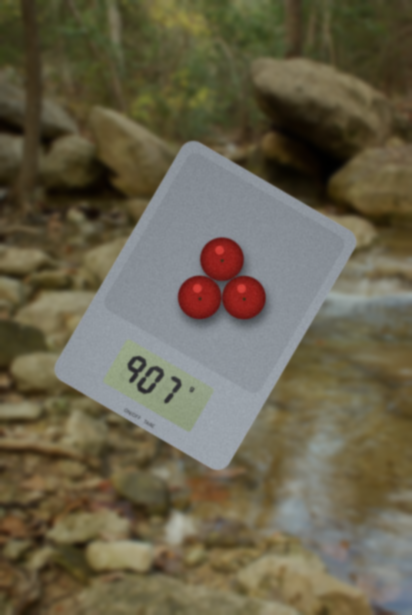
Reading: value=907 unit=g
